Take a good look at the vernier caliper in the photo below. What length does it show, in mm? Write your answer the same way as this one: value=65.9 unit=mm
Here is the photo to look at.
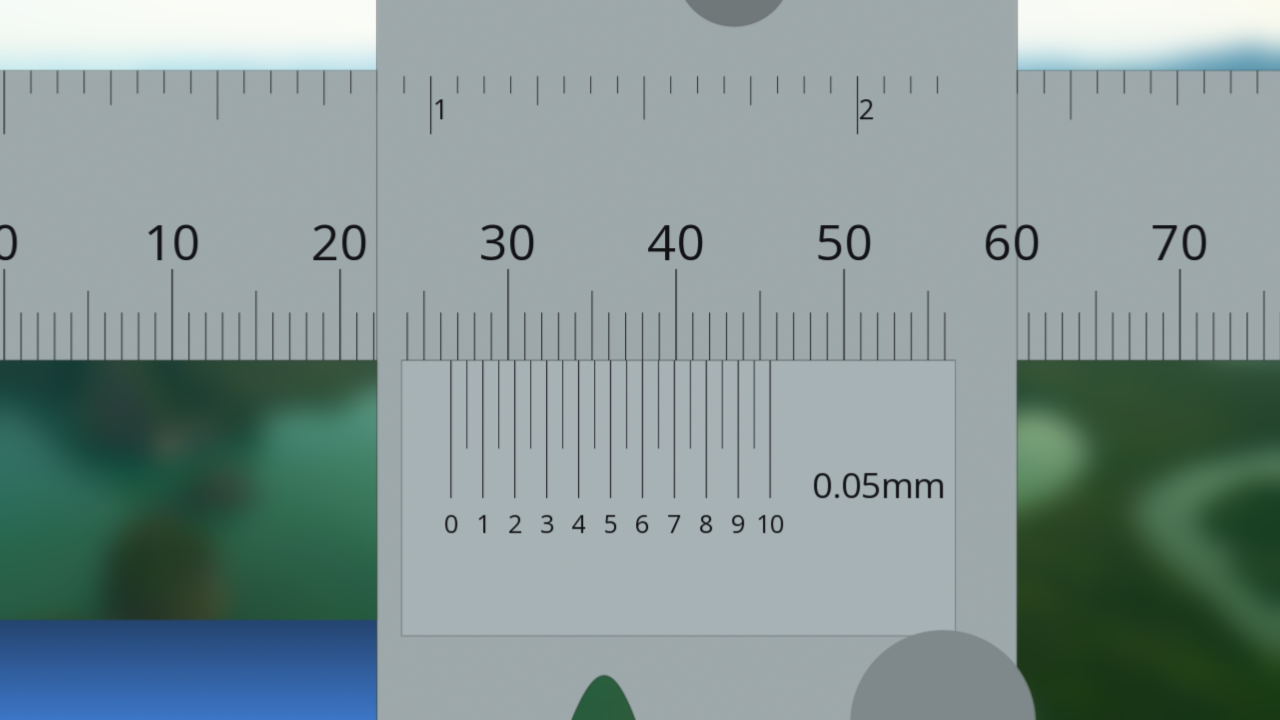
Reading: value=26.6 unit=mm
